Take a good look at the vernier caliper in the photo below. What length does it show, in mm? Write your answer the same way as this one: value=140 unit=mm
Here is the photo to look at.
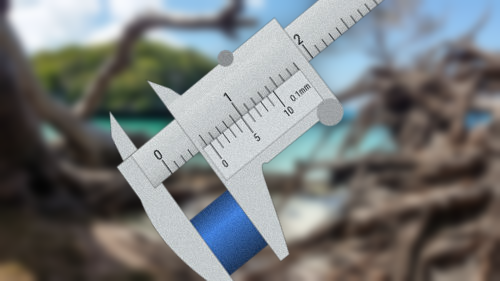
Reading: value=5.4 unit=mm
